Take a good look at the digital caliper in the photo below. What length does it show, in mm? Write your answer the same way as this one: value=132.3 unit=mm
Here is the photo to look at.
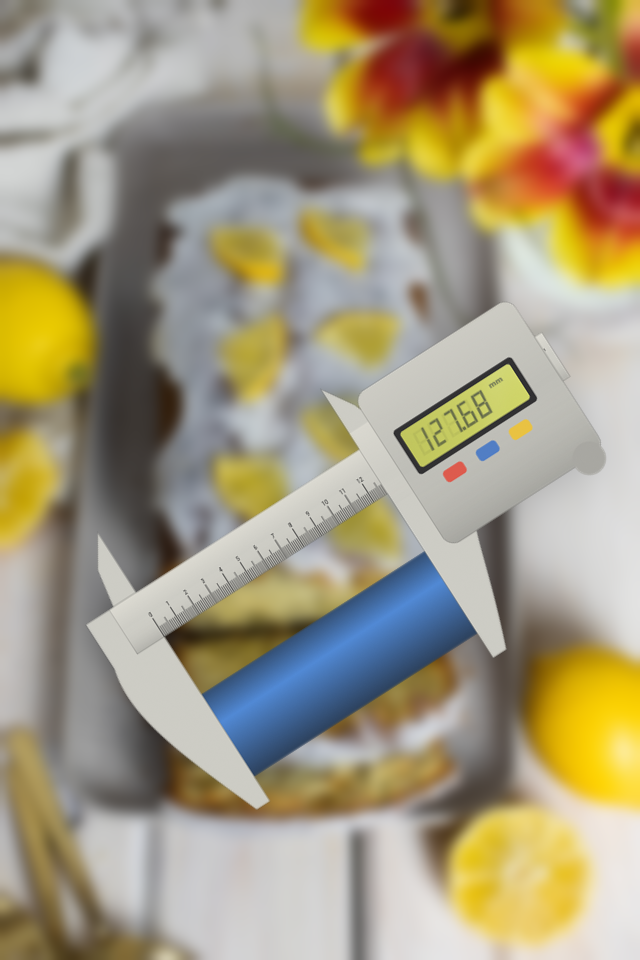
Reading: value=127.68 unit=mm
